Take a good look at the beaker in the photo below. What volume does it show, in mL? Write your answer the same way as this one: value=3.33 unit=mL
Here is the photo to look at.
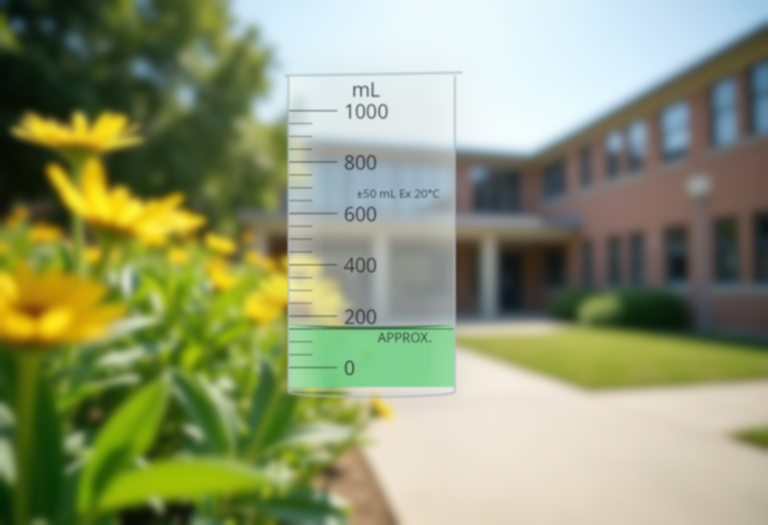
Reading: value=150 unit=mL
